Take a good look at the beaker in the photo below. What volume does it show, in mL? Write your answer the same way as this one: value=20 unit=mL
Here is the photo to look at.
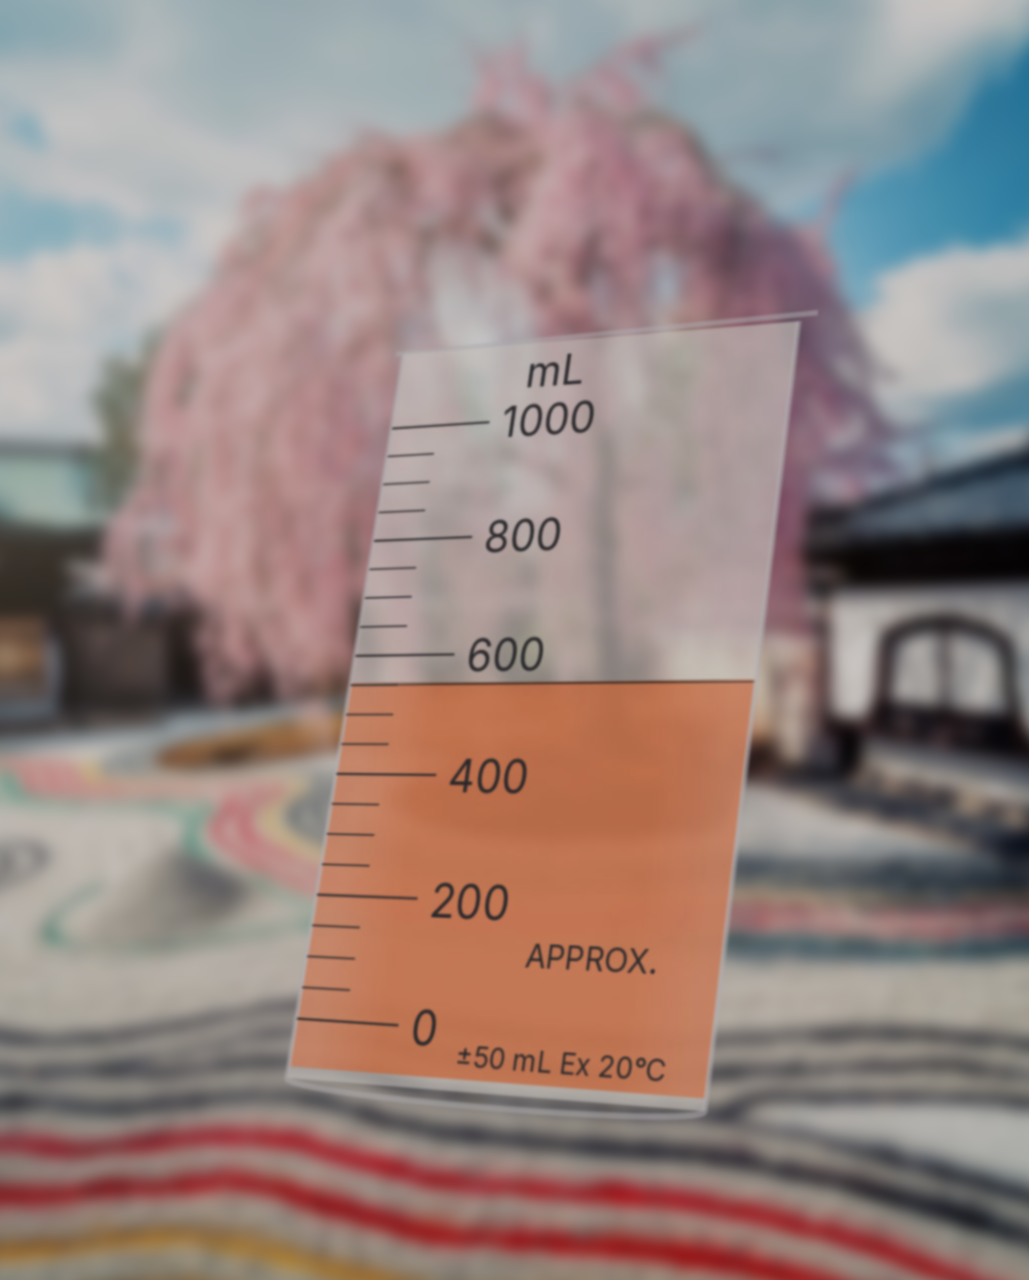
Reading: value=550 unit=mL
